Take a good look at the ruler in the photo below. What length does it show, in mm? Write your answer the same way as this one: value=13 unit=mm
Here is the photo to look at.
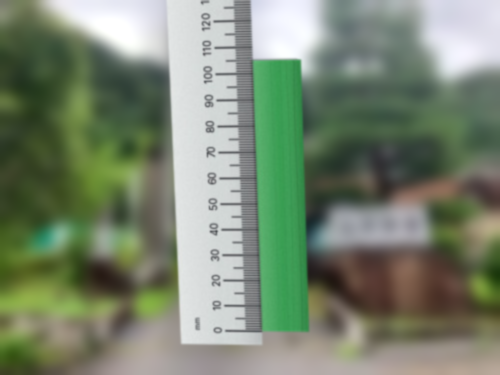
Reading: value=105 unit=mm
